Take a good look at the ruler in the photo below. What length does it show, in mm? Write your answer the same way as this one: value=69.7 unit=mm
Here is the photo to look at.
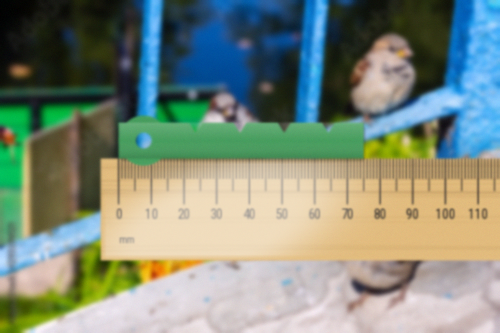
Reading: value=75 unit=mm
